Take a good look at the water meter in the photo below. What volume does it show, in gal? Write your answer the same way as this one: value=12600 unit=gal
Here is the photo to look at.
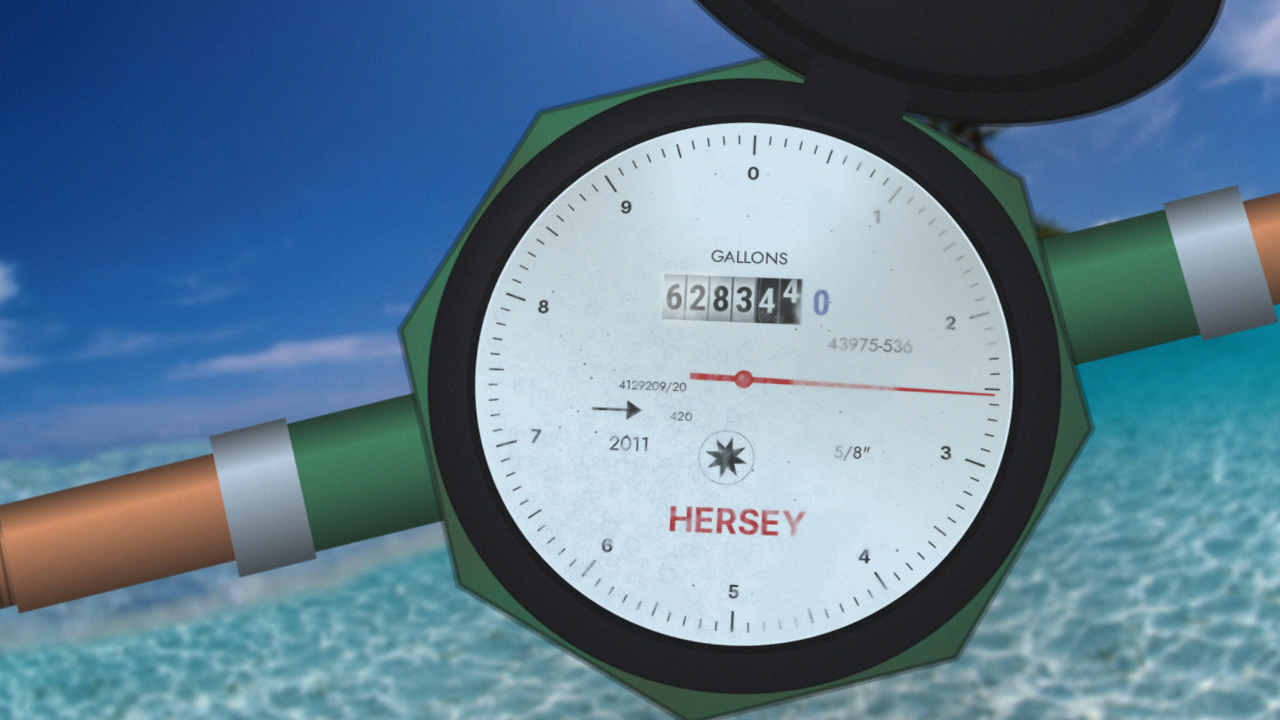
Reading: value=6283442.5 unit=gal
